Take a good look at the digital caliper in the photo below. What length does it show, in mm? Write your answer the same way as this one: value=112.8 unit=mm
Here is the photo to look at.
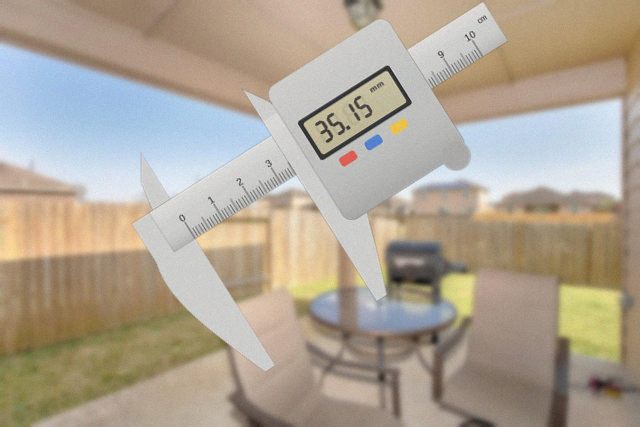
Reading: value=35.15 unit=mm
